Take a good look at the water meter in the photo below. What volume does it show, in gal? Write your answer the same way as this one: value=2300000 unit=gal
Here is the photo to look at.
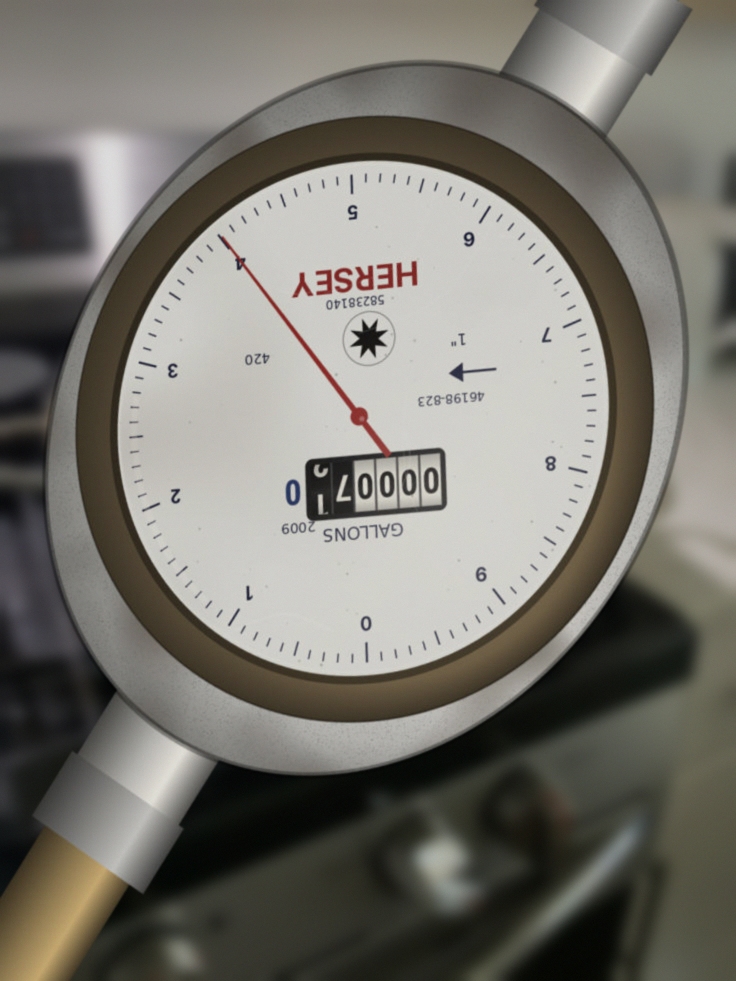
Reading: value=714.0 unit=gal
